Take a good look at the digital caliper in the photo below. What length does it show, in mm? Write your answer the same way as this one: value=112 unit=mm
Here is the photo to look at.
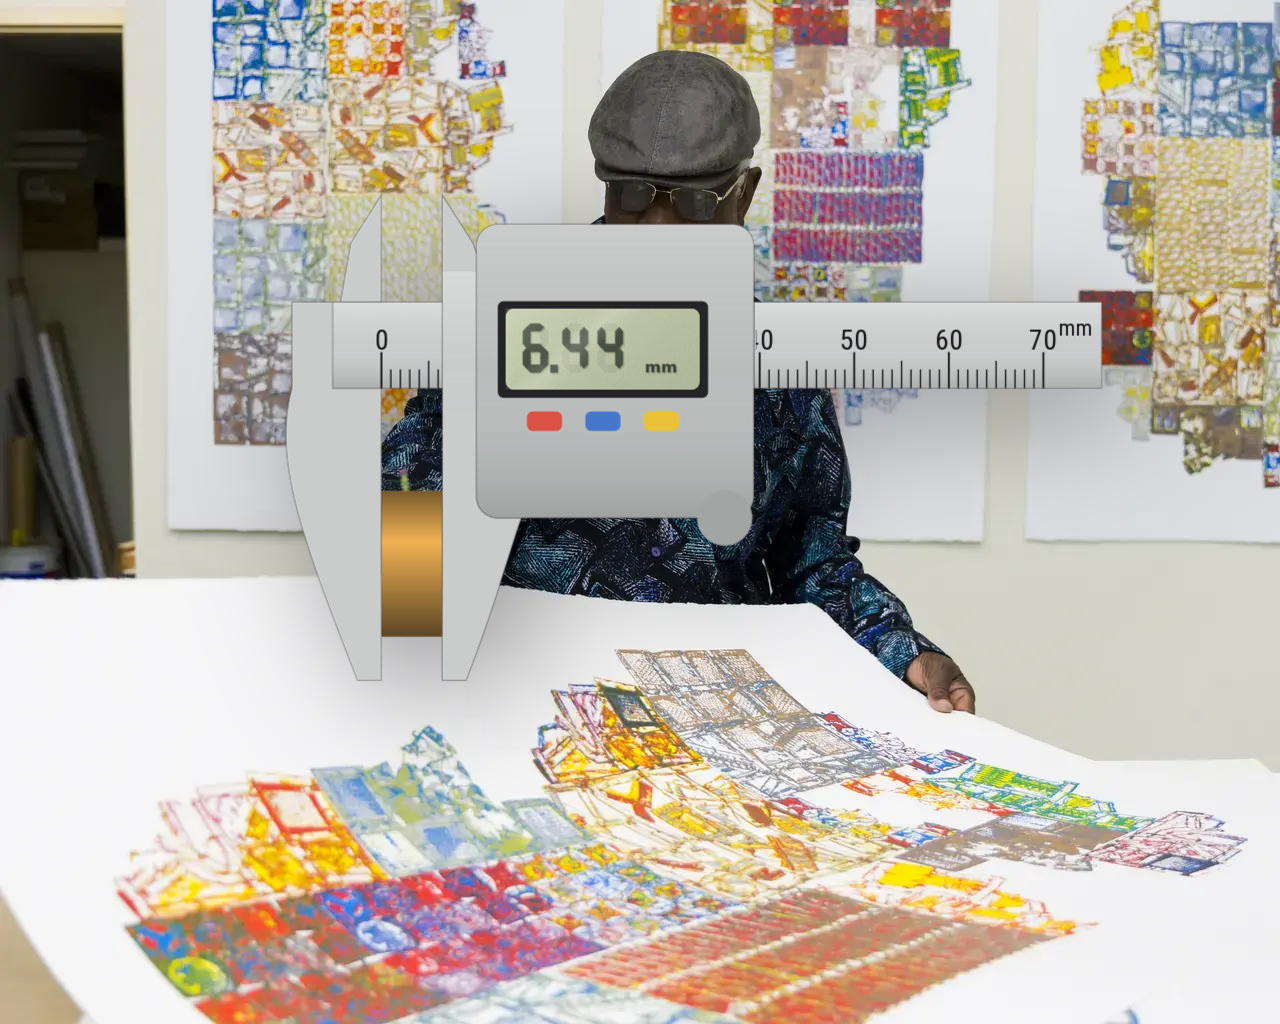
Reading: value=6.44 unit=mm
